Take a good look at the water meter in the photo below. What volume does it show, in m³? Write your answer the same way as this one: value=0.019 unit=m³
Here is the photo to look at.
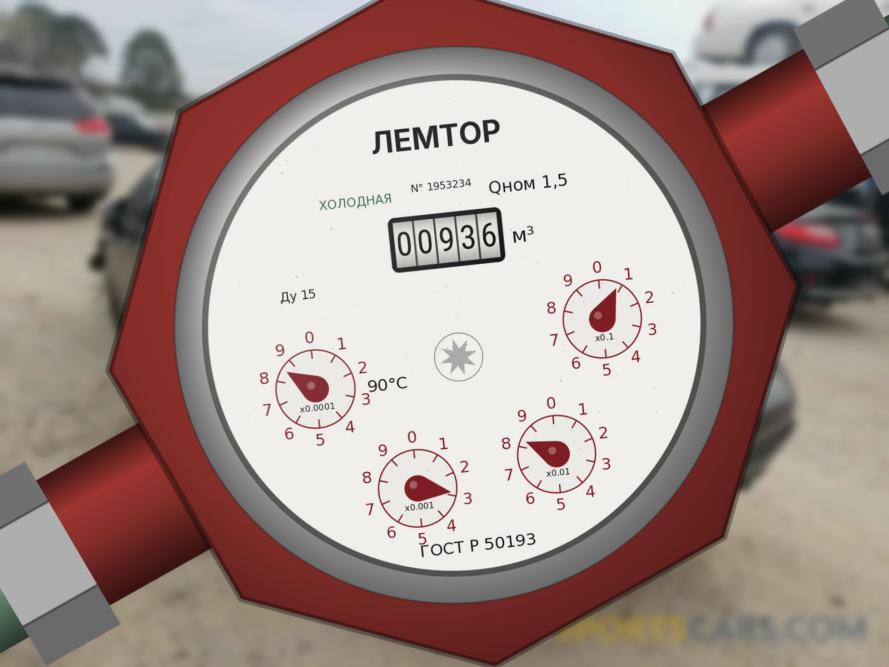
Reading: value=936.0828 unit=m³
